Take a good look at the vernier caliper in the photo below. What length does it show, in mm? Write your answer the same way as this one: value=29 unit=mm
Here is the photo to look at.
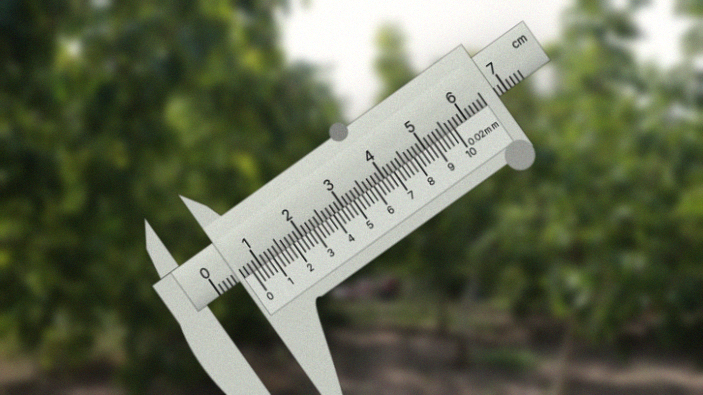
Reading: value=8.0 unit=mm
